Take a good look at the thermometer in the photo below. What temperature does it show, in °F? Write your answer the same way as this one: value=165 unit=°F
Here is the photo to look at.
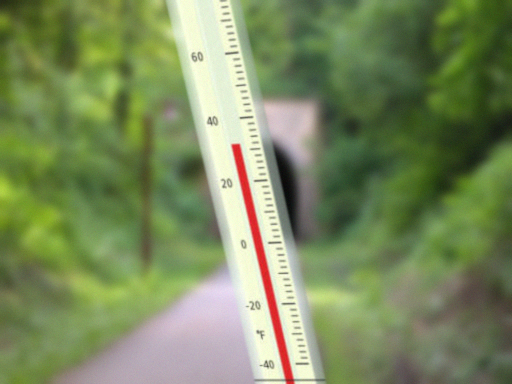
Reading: value=32 unit=°F
